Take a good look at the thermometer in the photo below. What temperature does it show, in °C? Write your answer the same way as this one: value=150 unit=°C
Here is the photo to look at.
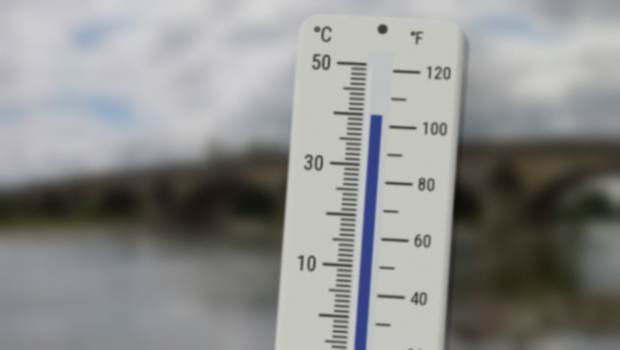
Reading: value=40 unit=°C
